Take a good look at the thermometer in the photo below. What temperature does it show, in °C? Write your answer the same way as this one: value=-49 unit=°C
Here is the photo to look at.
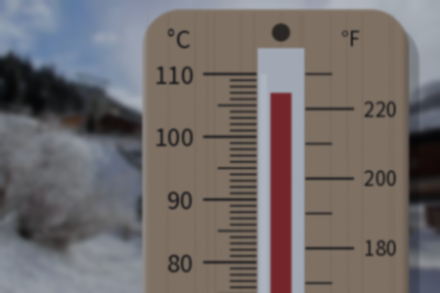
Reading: value=107 unit=°C
